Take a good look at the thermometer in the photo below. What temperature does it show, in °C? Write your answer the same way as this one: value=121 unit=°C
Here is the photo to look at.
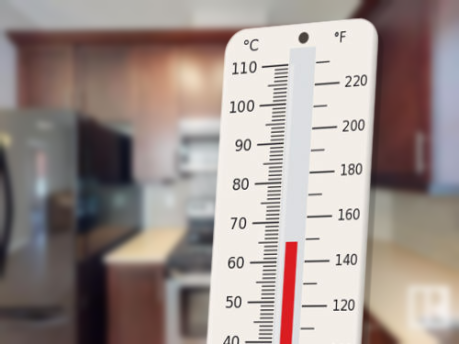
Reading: value=65 unit=°C
